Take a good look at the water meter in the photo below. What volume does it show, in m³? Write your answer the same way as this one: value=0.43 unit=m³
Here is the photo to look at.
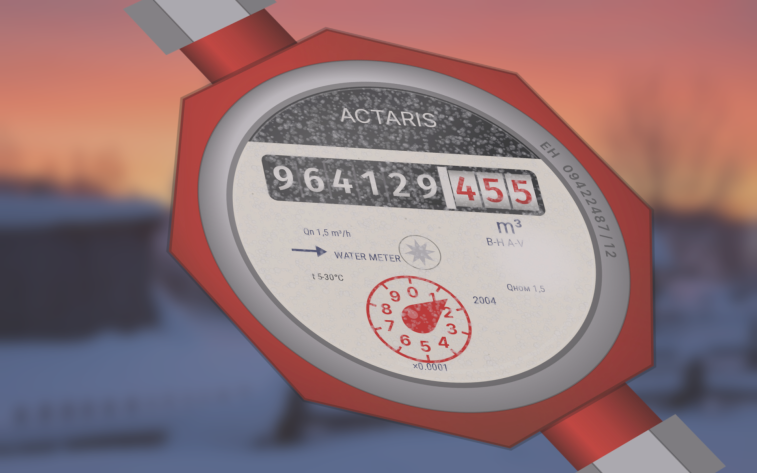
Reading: value=964129.4551 unit=m³
